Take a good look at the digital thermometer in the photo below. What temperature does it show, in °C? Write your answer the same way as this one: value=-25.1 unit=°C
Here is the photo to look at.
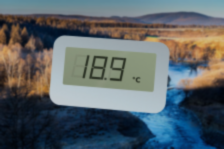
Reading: value=18.9 unit=°C
